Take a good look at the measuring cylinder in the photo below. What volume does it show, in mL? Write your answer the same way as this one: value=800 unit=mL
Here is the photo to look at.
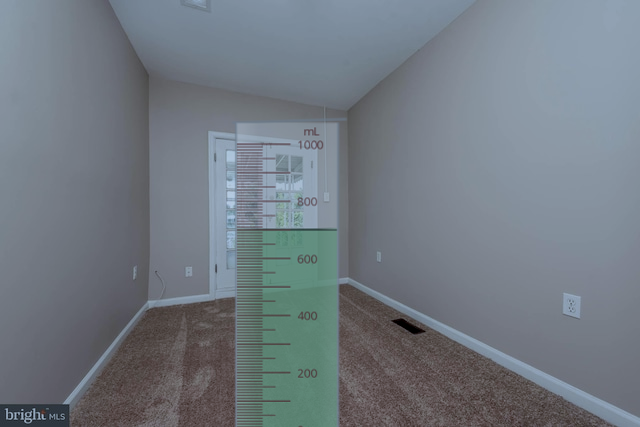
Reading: value=700 unit=mL
